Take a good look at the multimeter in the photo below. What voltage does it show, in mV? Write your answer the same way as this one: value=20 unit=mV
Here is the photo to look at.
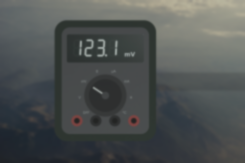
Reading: value=123.1 unit=mV
